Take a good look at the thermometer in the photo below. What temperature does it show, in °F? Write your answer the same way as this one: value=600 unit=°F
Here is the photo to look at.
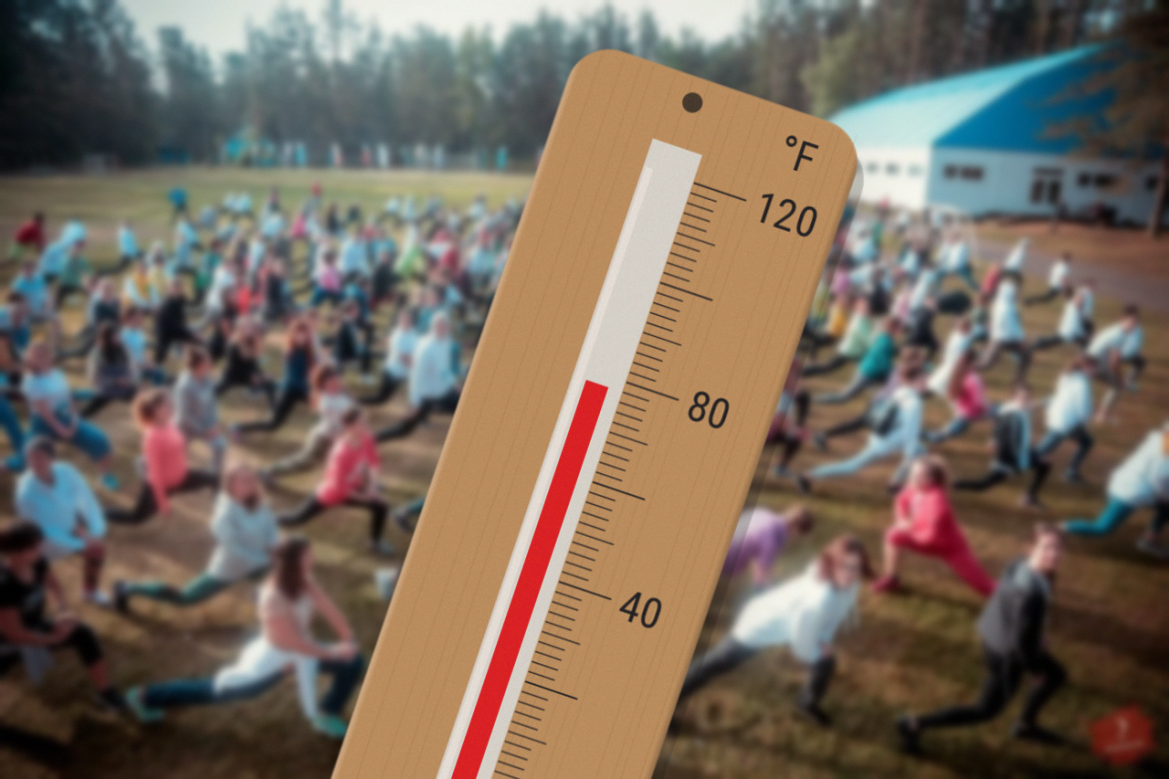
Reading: value=78 unit=°F
